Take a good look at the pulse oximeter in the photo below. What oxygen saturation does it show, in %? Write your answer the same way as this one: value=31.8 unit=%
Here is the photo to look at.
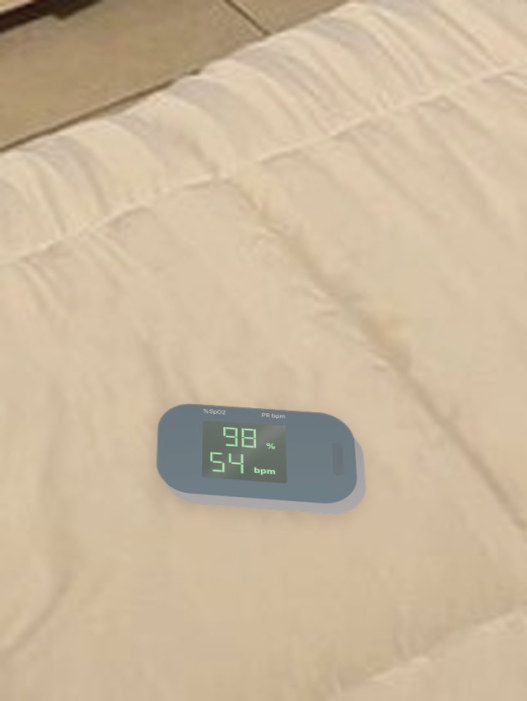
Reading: value=98 unit=%
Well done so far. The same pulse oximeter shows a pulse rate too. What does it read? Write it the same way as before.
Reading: value=54 unit=bpm
